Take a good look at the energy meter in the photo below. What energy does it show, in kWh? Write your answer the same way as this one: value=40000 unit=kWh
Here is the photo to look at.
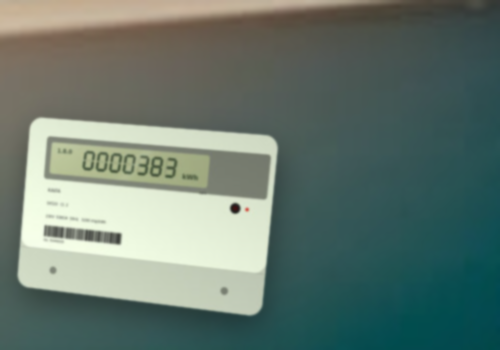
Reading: value=383 unit=kWh
